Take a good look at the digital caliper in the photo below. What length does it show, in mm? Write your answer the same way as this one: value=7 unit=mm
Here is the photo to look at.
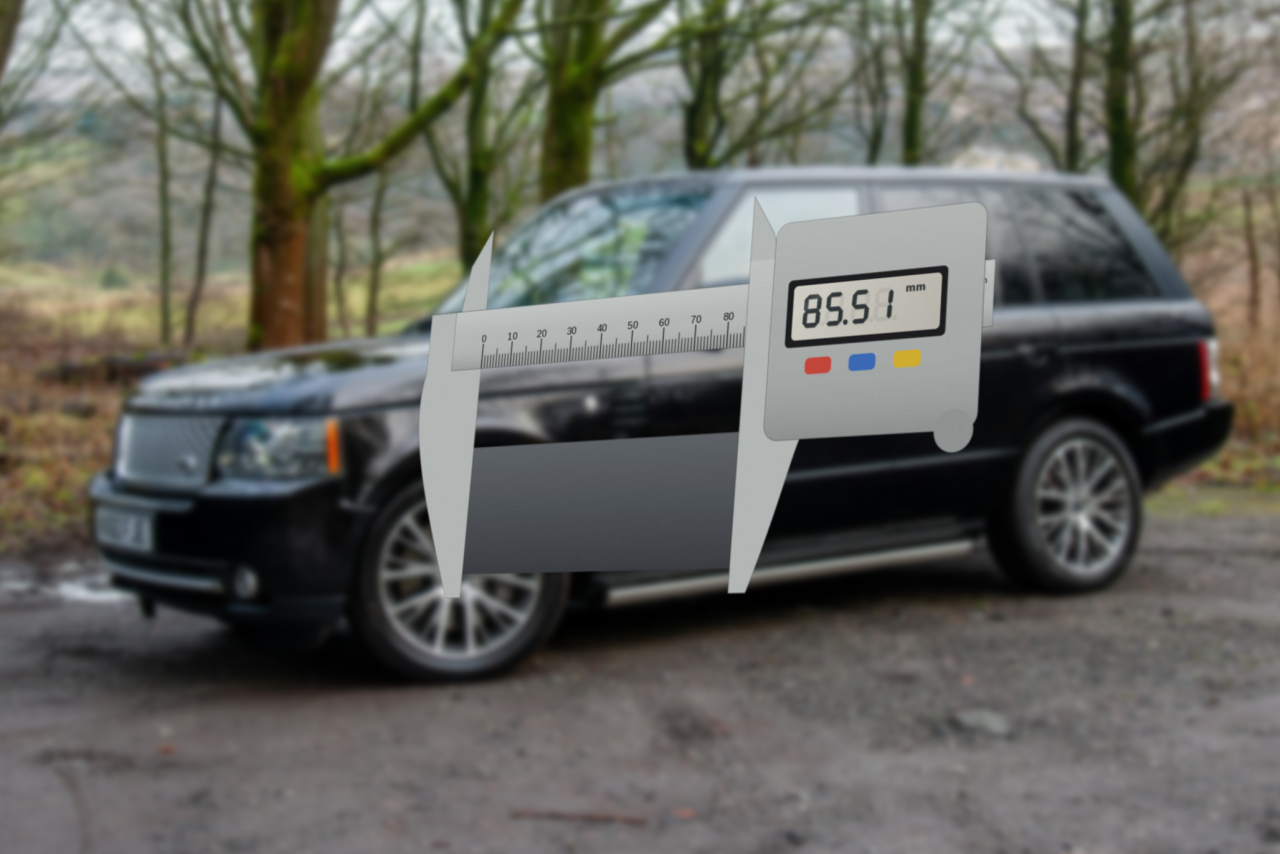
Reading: value=85.51 unit=mm
